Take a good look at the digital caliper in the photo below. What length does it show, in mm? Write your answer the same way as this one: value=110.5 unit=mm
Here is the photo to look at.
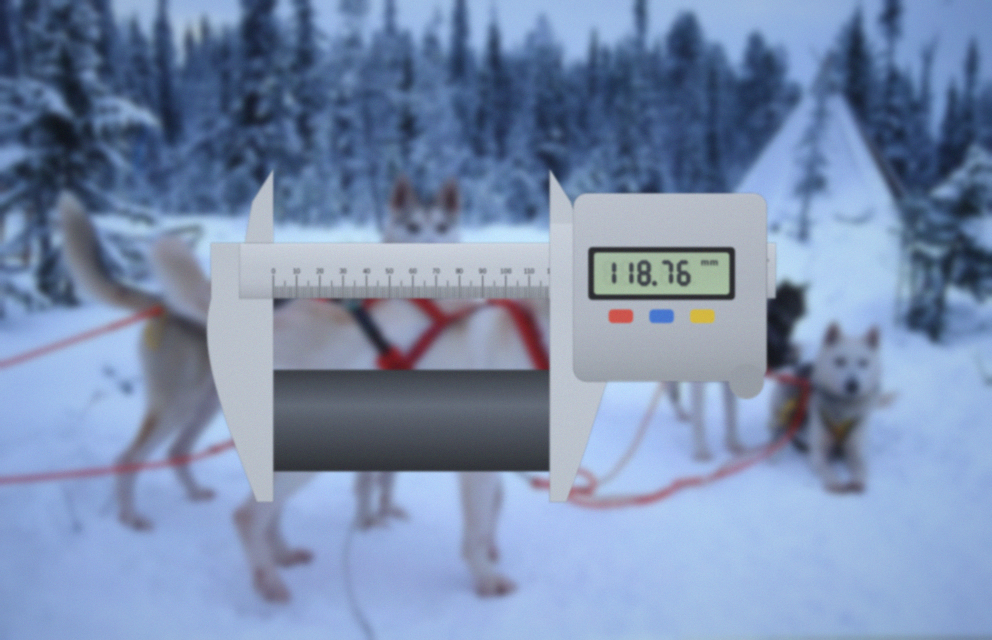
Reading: value=118.76 unit=mm
